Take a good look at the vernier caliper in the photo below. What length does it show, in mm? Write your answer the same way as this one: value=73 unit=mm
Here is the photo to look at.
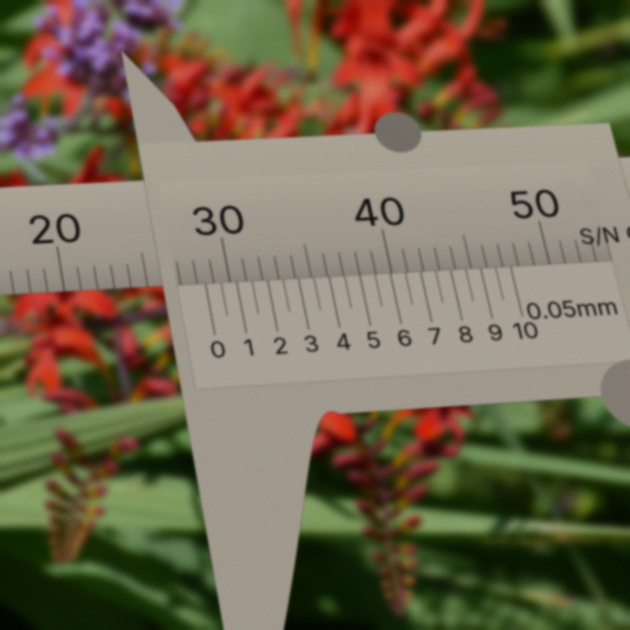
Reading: value=28.5 unit=mm
